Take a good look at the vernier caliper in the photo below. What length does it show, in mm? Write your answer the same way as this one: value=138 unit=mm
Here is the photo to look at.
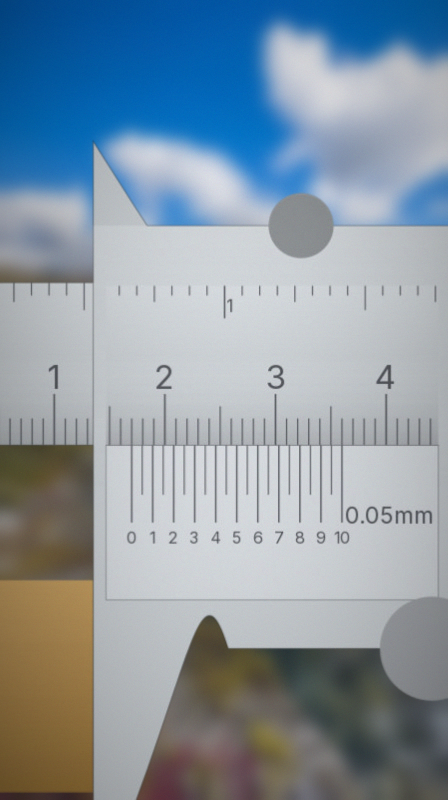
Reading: value=17.0 unit=mm
